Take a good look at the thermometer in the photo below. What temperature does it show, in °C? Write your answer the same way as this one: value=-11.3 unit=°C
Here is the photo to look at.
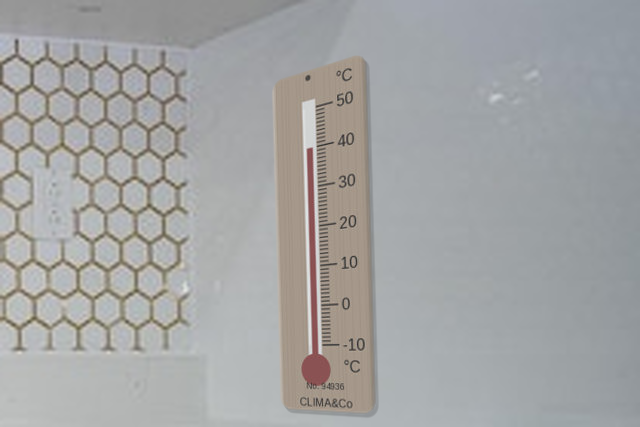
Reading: value=40 unit=°C
